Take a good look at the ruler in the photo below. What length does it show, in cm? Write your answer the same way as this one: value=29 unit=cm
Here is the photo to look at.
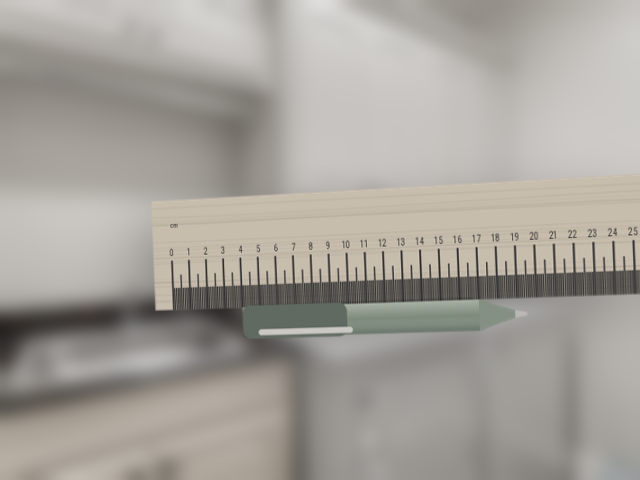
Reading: value=15.5 unit=cm
